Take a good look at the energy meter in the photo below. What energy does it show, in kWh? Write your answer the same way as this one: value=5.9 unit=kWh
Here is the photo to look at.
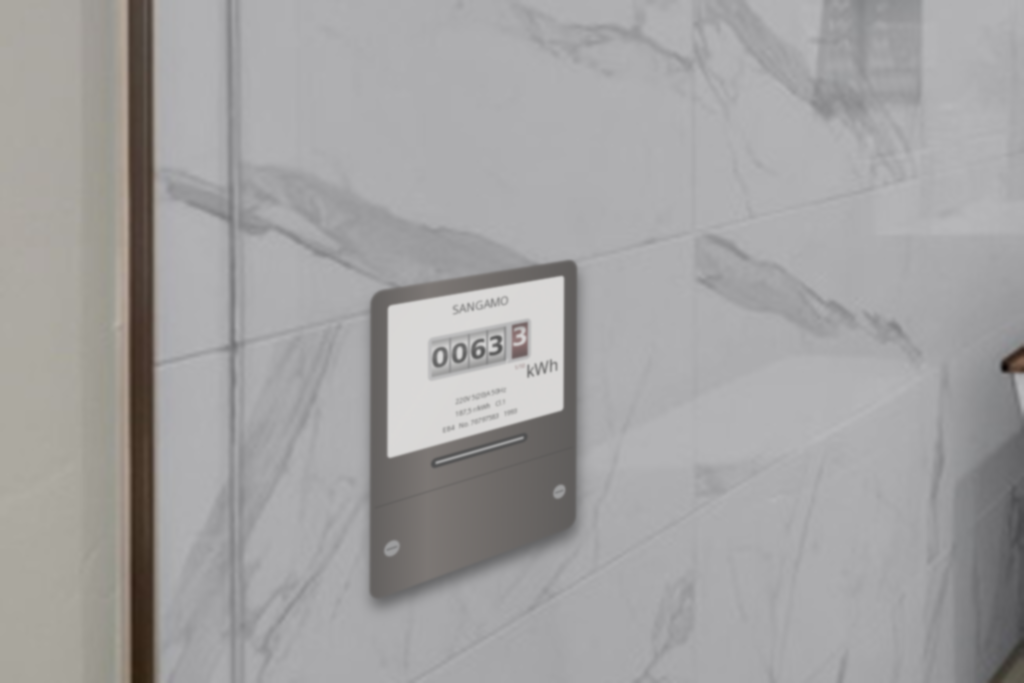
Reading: value=63.3 unit=kWh
